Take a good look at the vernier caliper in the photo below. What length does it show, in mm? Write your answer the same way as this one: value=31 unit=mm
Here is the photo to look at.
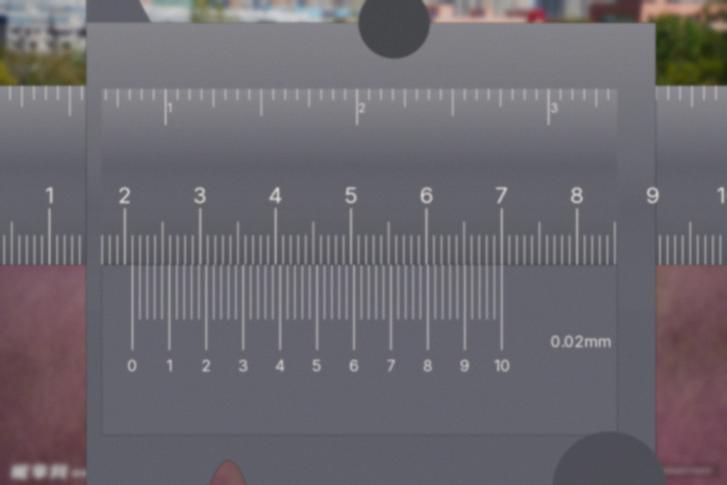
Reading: value=21.0 unit=mm
